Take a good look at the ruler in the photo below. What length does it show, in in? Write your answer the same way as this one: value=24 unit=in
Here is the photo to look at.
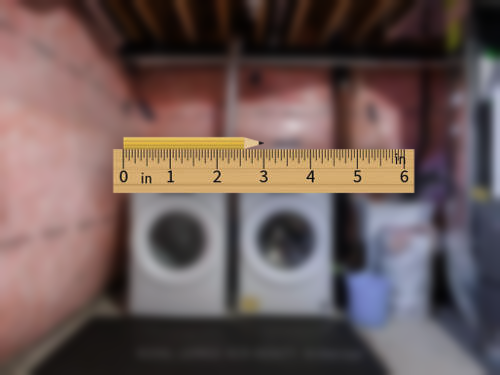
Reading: value=3 unit=in
